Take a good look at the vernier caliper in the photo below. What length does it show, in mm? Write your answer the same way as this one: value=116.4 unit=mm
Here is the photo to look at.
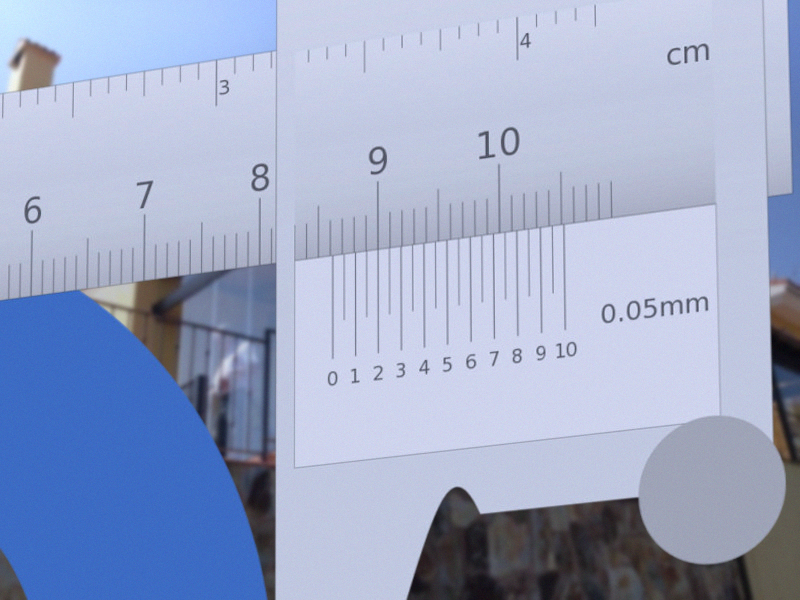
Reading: value=86.2 unit=mm
